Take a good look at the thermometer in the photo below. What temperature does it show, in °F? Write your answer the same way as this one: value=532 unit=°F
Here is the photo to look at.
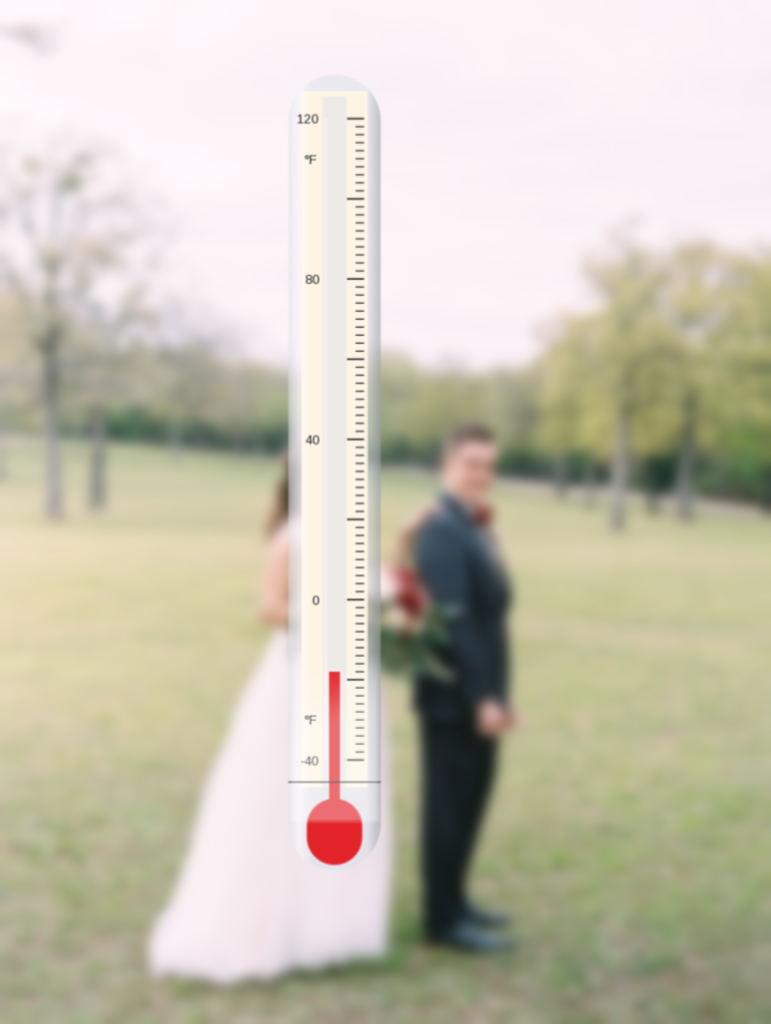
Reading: value=-18 unit=°F
